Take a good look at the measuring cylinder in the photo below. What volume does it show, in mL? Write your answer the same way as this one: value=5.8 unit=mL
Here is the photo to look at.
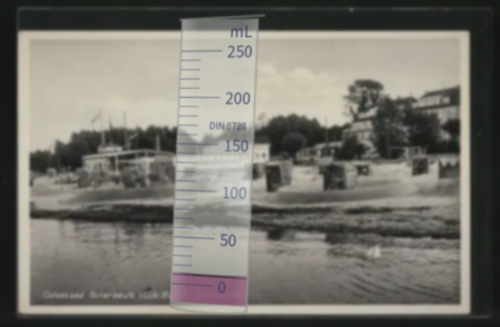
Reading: value=10 unit=mL
